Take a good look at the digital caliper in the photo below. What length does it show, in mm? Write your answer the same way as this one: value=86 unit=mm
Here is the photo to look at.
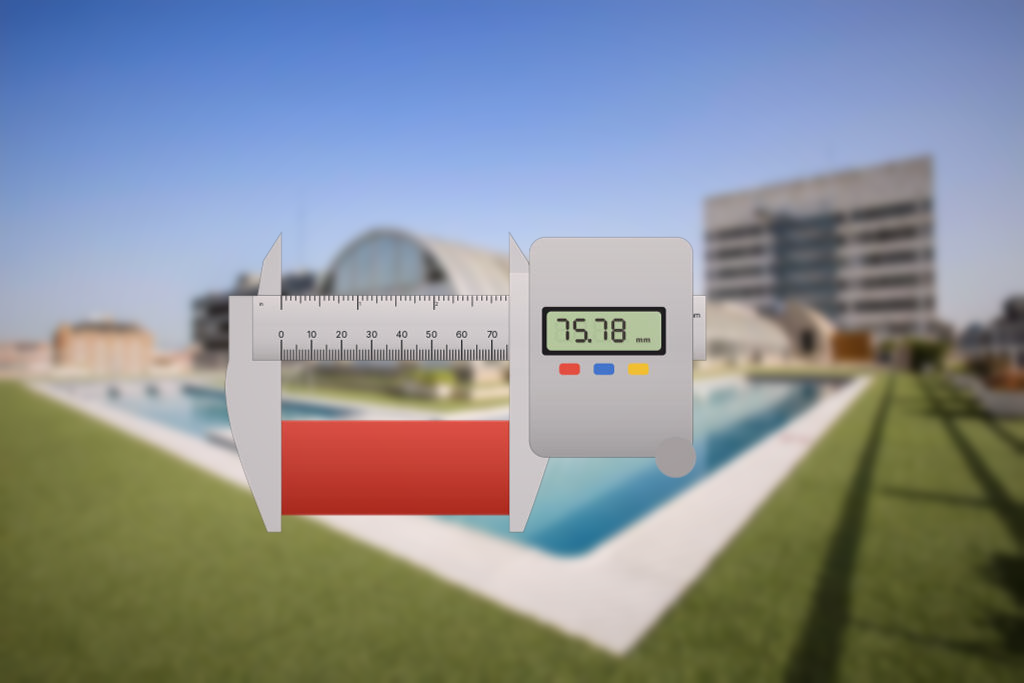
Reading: value=75.78 unit=mm
